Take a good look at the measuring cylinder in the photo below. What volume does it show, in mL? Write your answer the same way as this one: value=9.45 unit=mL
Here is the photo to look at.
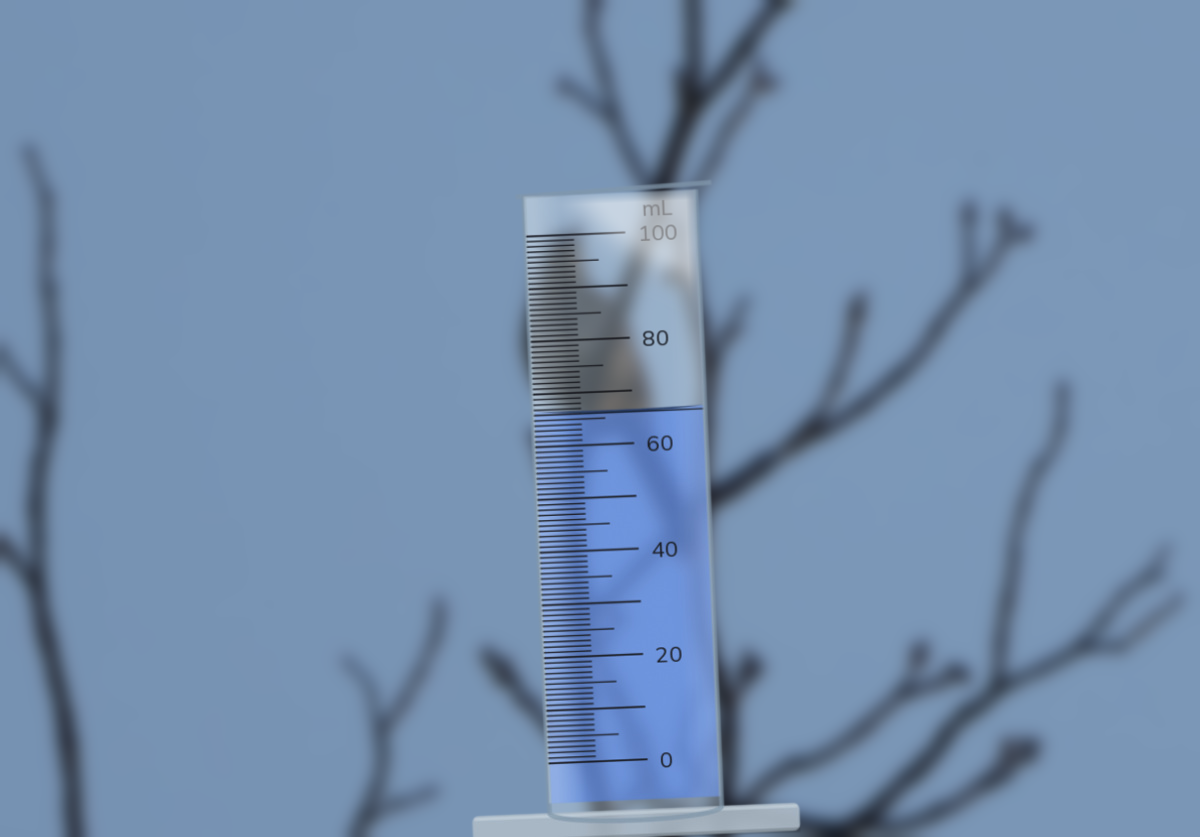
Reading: value=66 unit=mL
